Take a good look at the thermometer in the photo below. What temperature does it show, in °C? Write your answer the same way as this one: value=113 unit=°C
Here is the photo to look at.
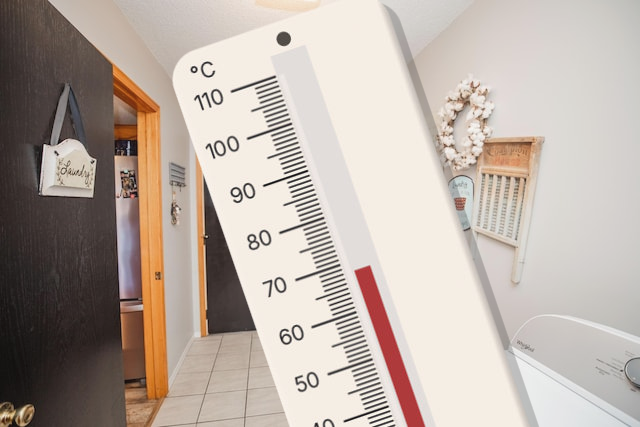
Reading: value=68 unit=°C
